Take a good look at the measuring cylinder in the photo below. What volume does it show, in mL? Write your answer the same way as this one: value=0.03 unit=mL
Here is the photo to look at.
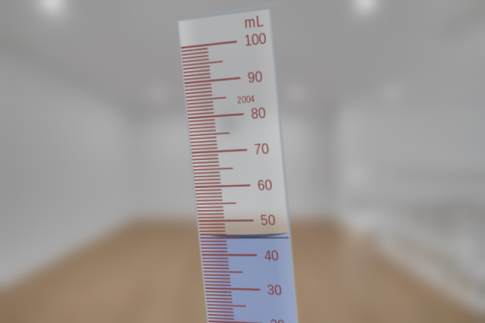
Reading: value=45 unit=mL
